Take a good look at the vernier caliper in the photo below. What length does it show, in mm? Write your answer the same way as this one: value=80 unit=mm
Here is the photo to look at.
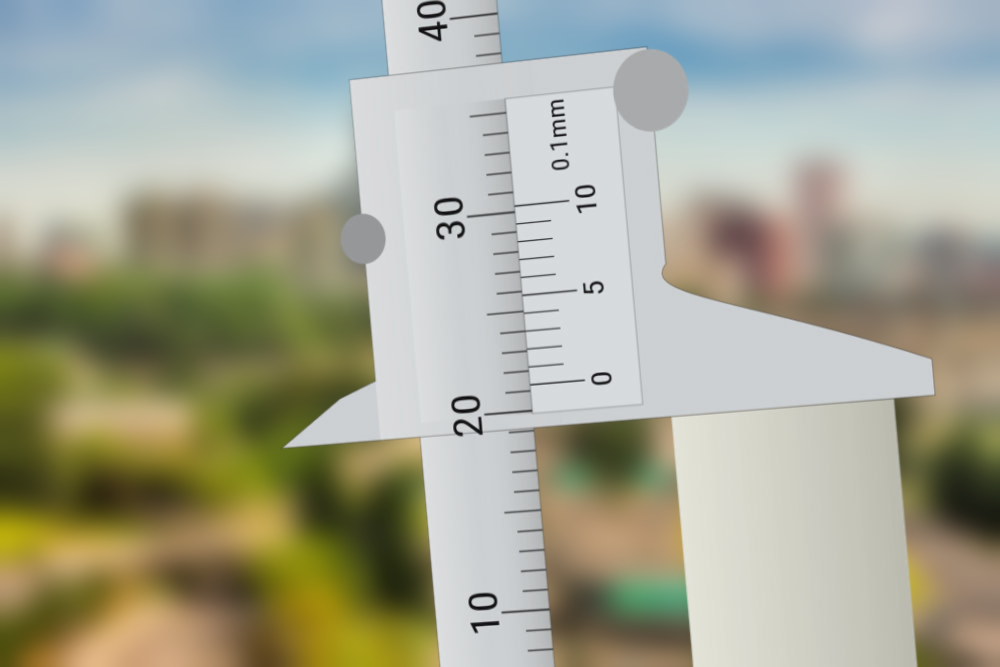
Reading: value=21.3 unit=mm
